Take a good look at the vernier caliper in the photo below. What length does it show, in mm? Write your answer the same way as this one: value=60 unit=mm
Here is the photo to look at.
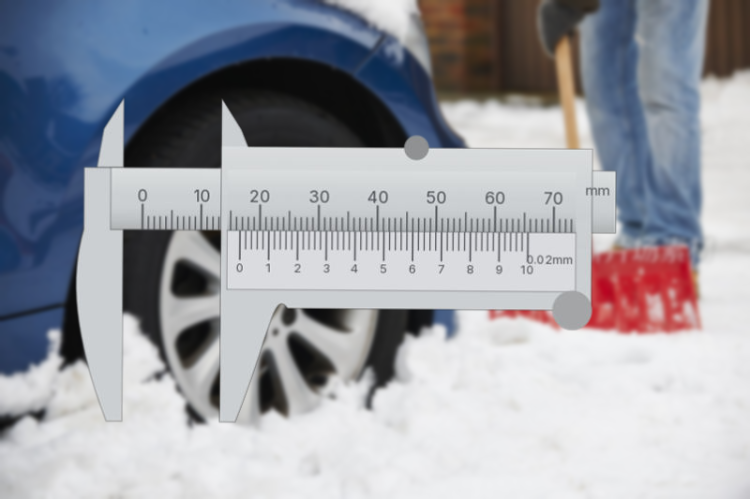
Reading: value=16.6 unit=mm
